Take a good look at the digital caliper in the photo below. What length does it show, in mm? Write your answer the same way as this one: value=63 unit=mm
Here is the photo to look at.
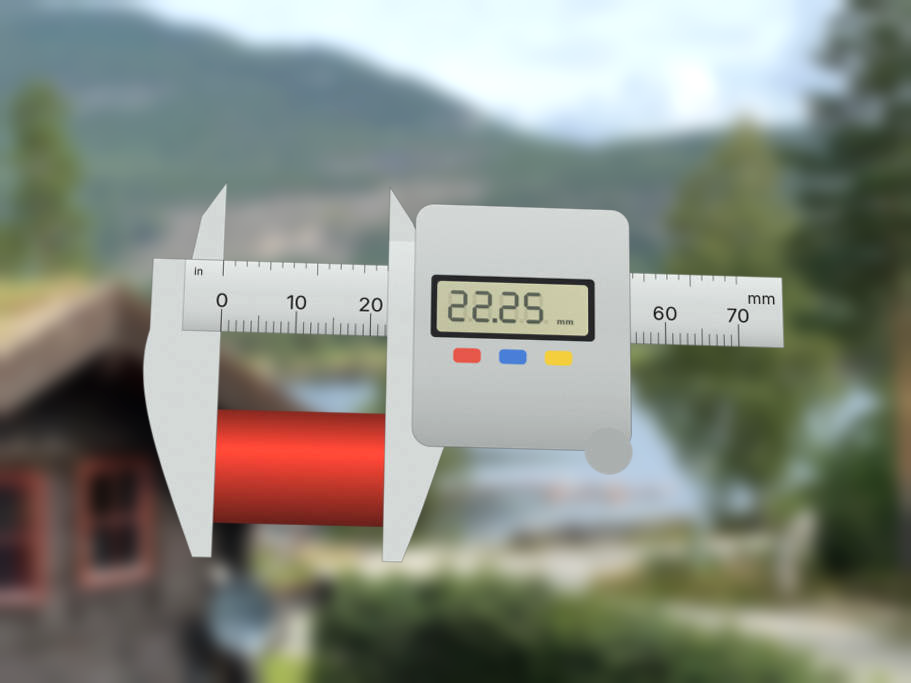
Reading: value=22.25 unit=mm
